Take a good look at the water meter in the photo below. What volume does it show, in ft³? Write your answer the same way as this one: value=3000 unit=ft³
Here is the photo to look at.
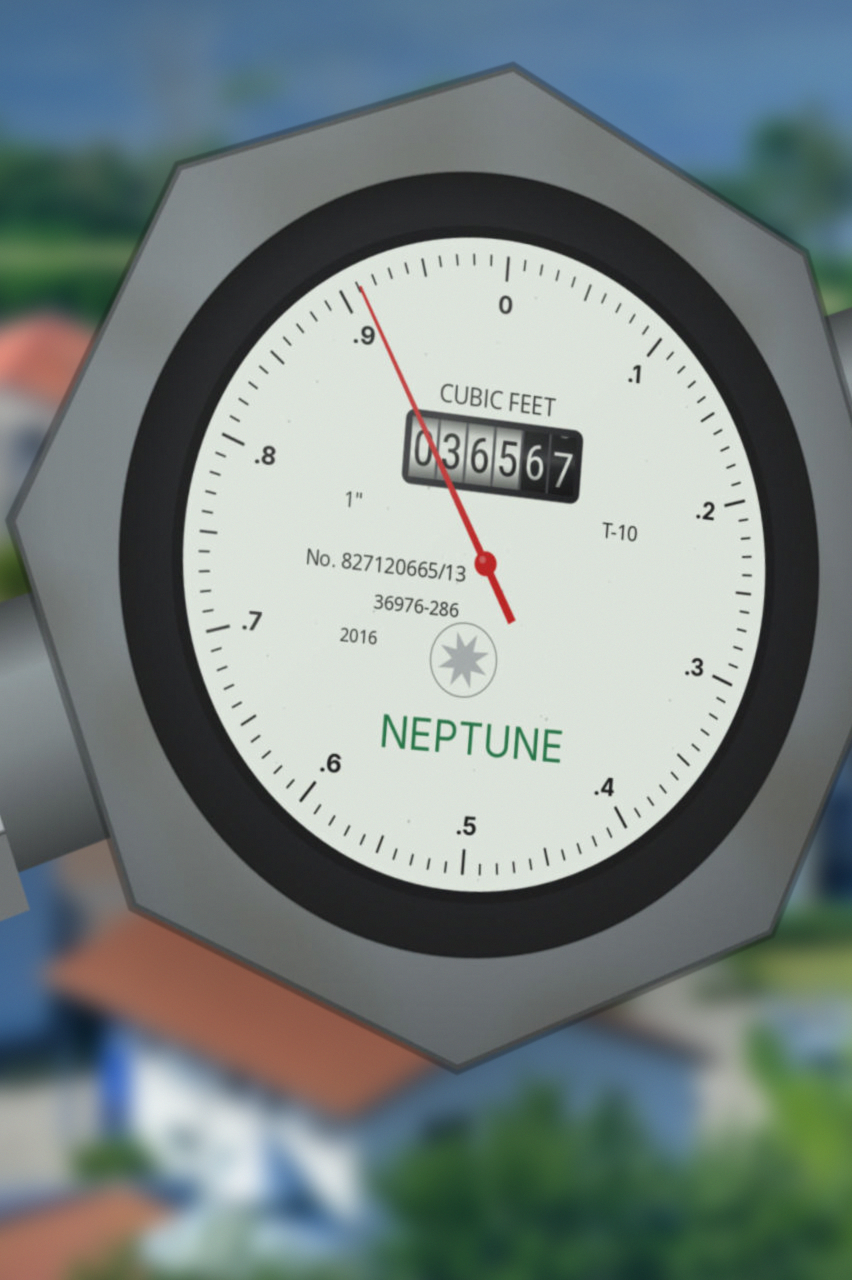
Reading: value=36566.91 unit=ft³
